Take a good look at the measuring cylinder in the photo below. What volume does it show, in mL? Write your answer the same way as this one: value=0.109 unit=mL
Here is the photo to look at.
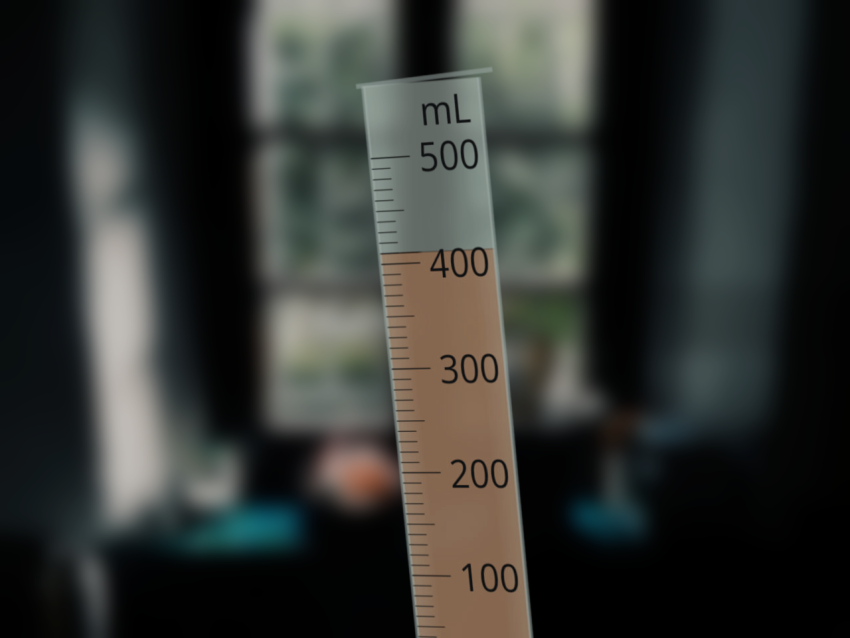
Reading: value=410 unit=mL
